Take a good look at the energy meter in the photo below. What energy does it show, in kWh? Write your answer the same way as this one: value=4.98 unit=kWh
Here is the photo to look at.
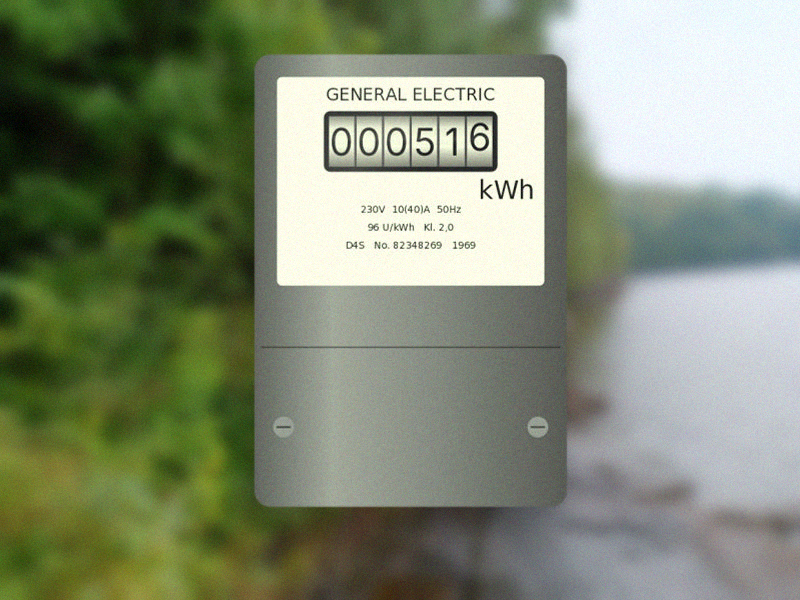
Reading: value=516 unit=kWh
